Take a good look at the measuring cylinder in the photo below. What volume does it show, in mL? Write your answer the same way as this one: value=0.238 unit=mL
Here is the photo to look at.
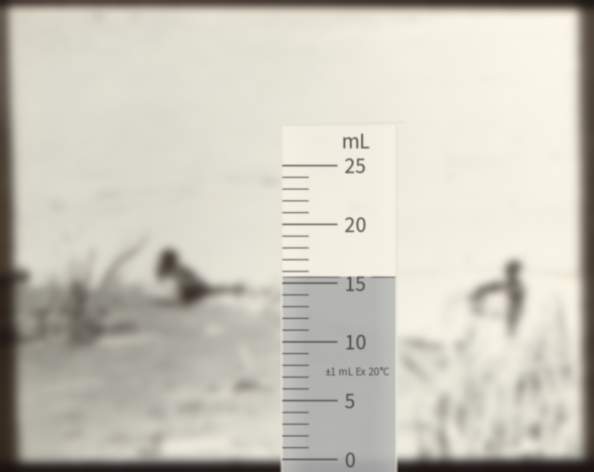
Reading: value=15.5 unit=mL
